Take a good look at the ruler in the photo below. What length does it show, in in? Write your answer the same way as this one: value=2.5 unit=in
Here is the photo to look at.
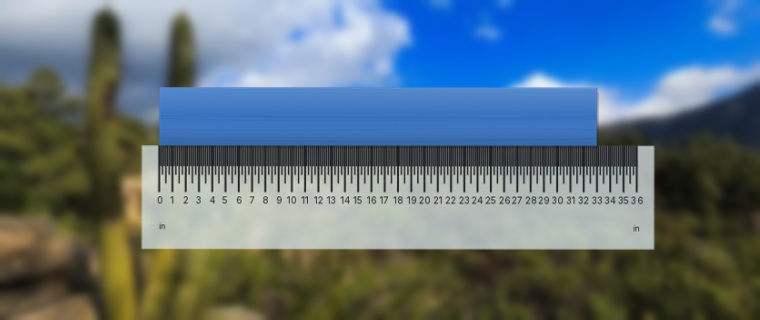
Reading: value=33 unit=in
